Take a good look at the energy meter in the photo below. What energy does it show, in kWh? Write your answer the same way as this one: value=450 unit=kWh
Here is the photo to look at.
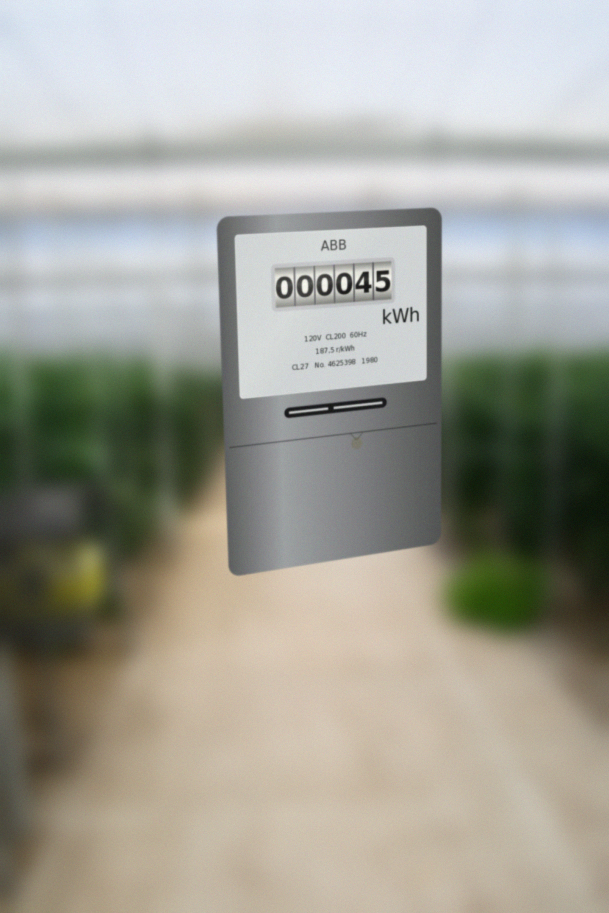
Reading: value=45 unit=kWh
